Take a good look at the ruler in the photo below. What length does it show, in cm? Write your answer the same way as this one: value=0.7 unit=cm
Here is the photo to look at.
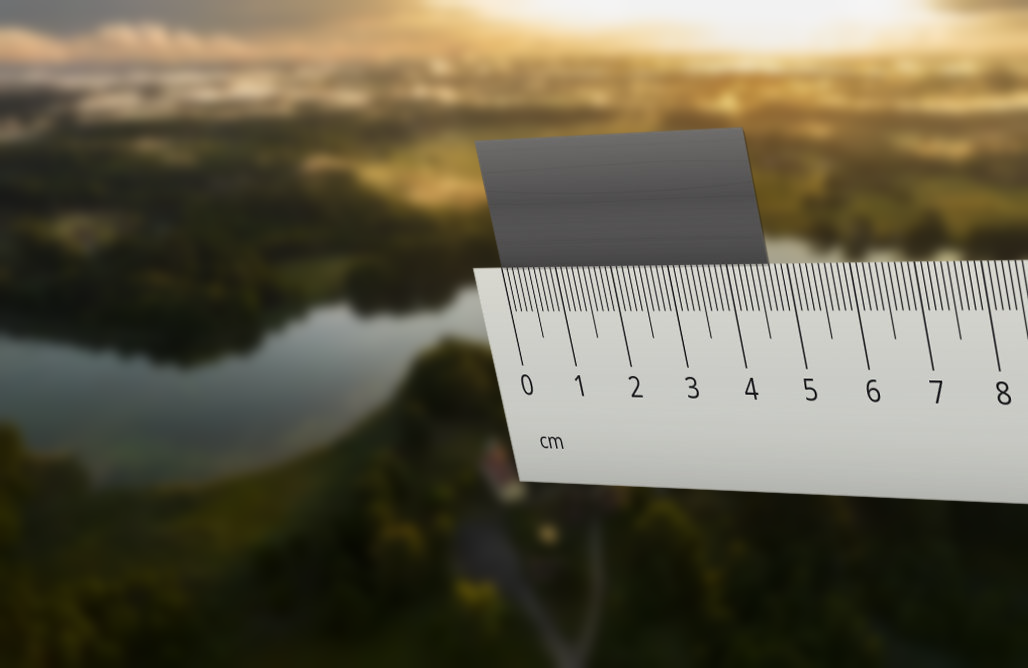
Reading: value=4.7 unit=cm
